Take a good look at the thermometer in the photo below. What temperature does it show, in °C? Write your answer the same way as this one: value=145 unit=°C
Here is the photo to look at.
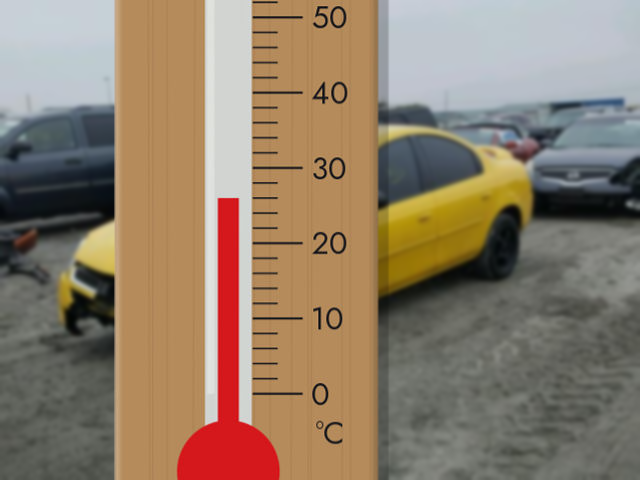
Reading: value=26 unit=°C
